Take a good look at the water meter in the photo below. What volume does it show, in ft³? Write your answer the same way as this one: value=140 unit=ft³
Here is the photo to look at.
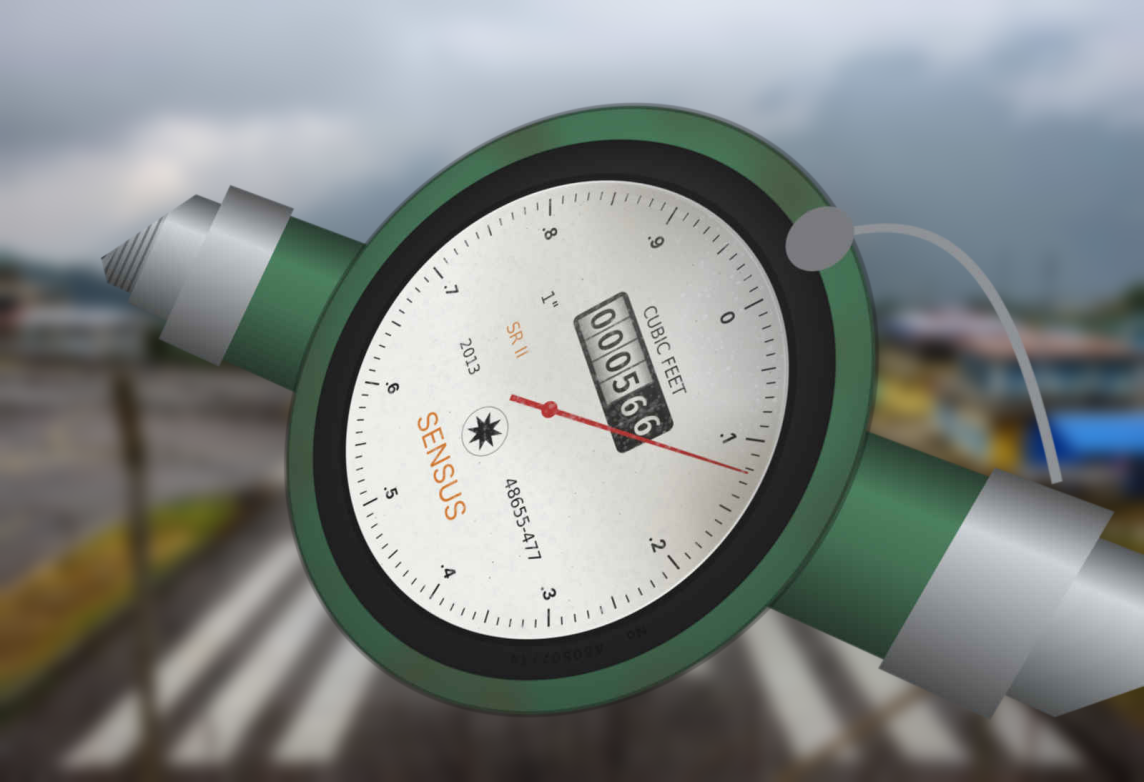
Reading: value=566.12 unit=ft³
